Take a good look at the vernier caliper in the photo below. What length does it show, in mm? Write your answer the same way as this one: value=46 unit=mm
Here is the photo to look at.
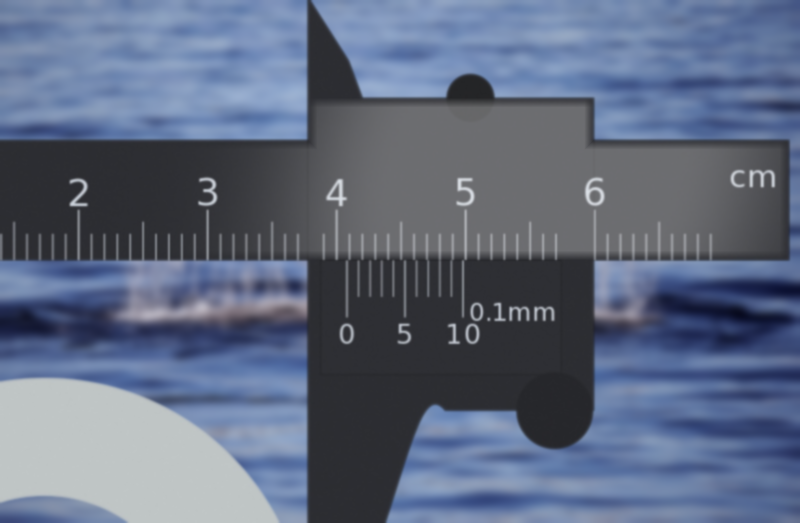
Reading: value=40.8 unit=mm
